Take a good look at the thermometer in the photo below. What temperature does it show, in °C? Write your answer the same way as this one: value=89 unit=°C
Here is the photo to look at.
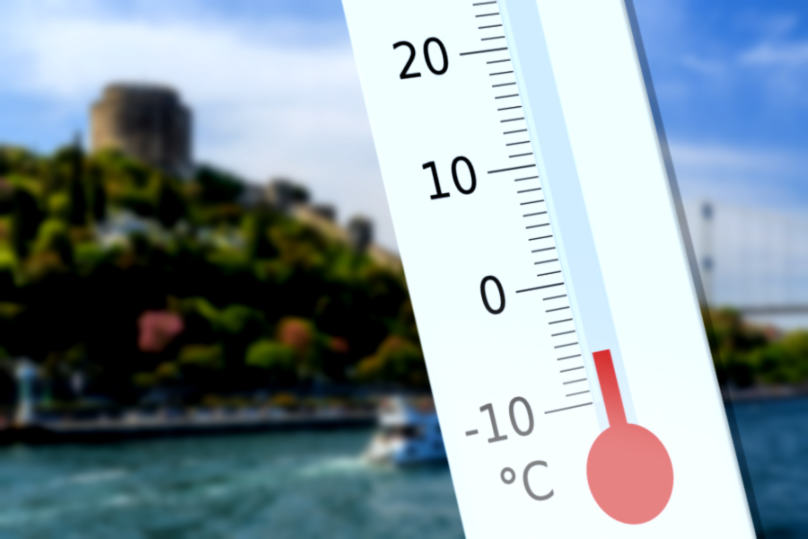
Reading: value=-6 unit=°C
